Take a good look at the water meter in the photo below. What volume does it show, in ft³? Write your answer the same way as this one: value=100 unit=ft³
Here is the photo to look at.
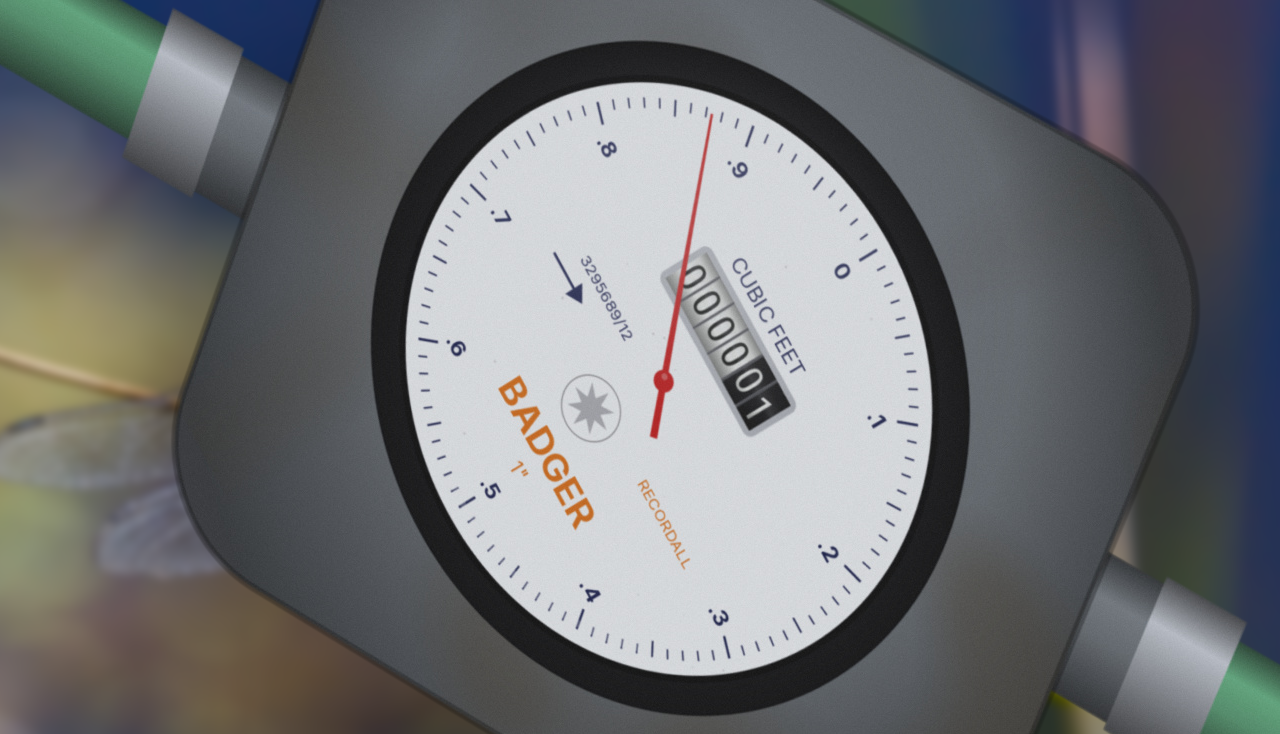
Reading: value=0.87 unit=ft³
